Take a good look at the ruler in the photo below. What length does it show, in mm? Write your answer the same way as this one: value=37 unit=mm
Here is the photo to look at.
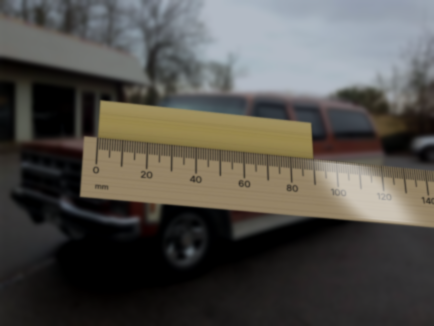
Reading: value=90 unit=mm
